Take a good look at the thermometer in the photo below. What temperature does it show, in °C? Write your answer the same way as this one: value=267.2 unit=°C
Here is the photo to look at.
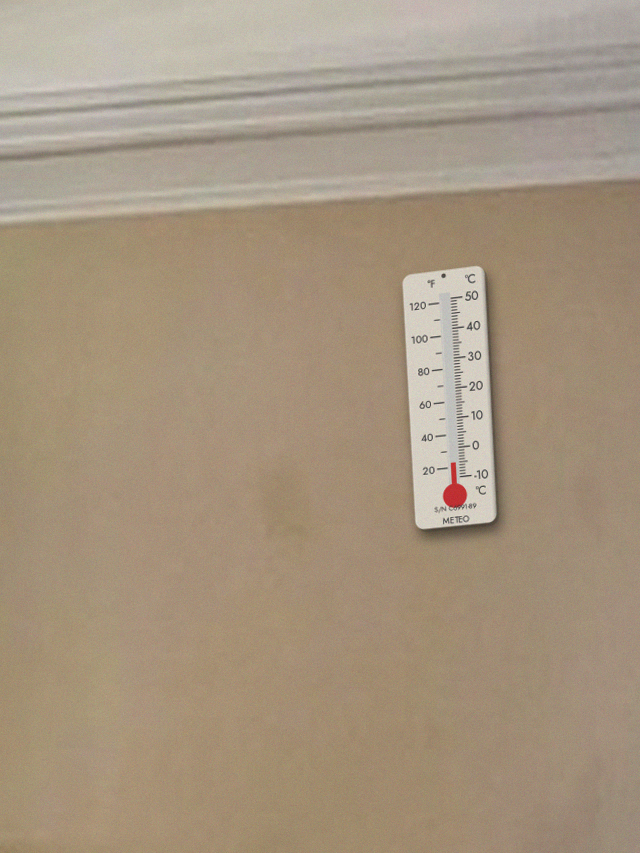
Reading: value=-5 unit=°C
